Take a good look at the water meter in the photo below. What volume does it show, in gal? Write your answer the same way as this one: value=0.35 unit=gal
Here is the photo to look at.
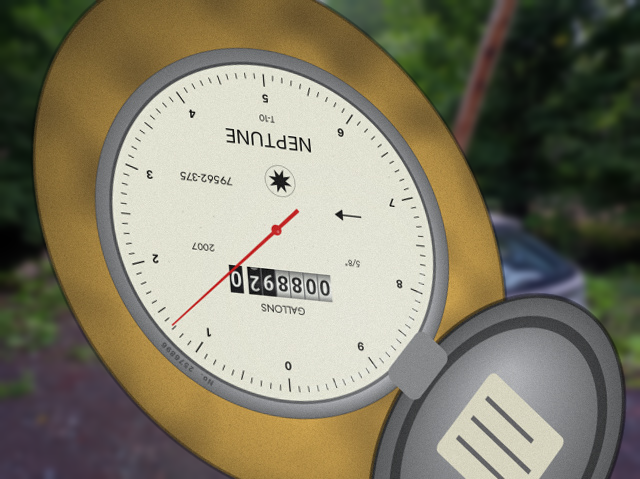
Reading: value=88921.3 unit=gal
